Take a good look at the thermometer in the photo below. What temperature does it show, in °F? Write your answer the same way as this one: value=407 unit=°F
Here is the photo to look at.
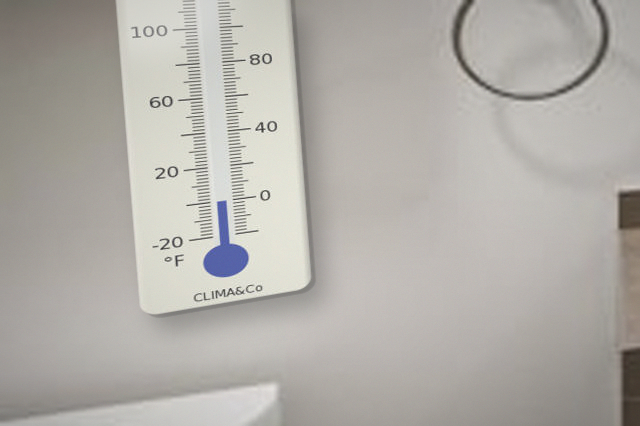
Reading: value=0 unit=°F
